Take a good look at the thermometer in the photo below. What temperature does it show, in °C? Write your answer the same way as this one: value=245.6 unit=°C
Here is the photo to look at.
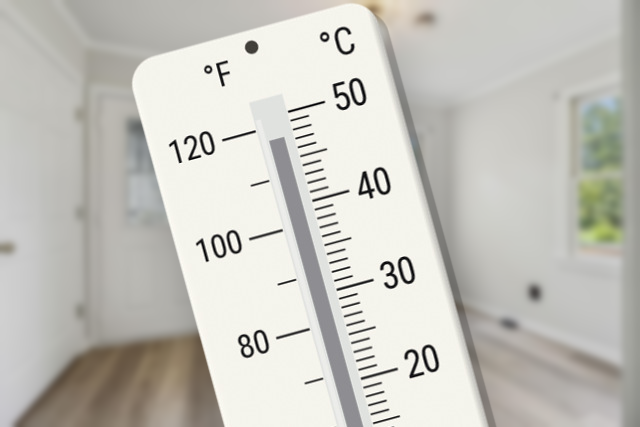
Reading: value=47.5 unit=°C
